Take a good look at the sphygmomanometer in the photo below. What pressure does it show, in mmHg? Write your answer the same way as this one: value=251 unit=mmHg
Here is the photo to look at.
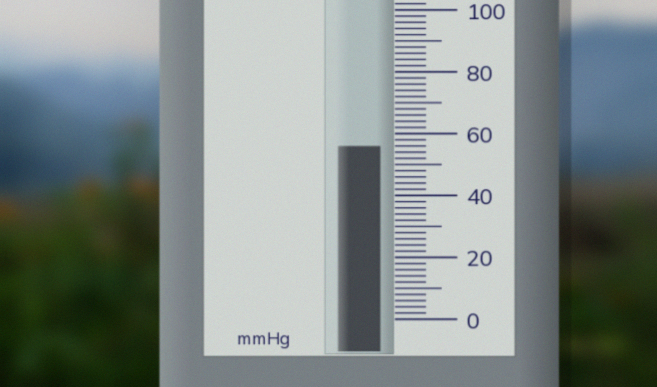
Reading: value=56 unit=mmHg
